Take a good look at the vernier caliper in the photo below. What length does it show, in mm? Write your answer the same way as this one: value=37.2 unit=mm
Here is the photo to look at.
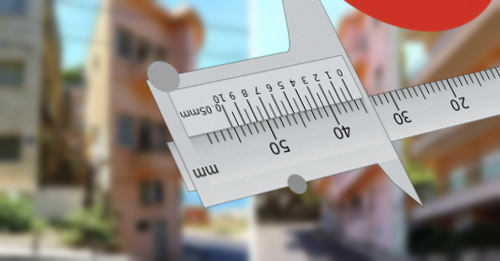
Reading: value=36.2 unit=mm
